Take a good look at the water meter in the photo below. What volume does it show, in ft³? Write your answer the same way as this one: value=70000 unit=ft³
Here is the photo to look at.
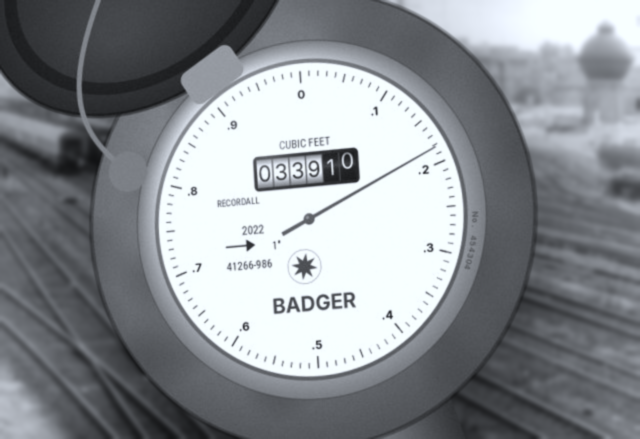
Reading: value=33910.18 unit=ft³
